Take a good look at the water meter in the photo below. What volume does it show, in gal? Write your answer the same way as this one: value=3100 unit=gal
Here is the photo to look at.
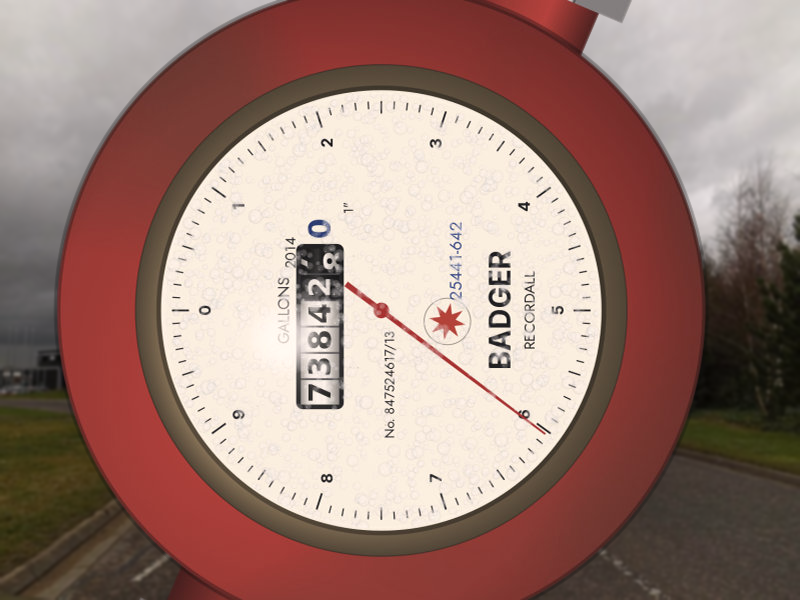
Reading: value=7384276.0 unit=gal
